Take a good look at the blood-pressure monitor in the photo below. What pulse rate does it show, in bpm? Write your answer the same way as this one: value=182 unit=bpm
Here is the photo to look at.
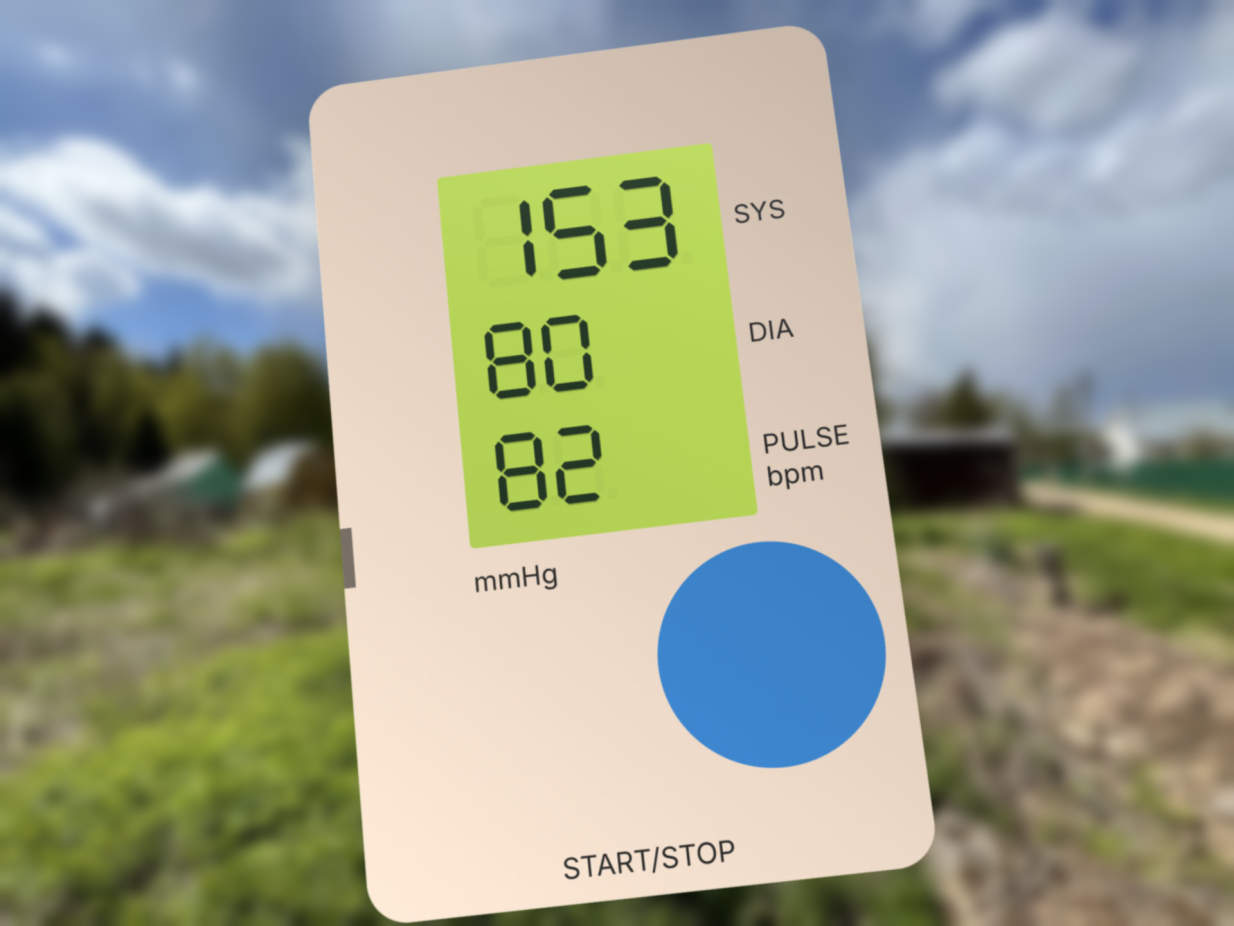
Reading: value=82 unit=bpm
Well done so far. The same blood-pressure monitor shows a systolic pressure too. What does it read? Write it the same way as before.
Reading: value=153 unit=mmHg
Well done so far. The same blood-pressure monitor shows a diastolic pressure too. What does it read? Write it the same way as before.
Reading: value=80 unit=mmHg
